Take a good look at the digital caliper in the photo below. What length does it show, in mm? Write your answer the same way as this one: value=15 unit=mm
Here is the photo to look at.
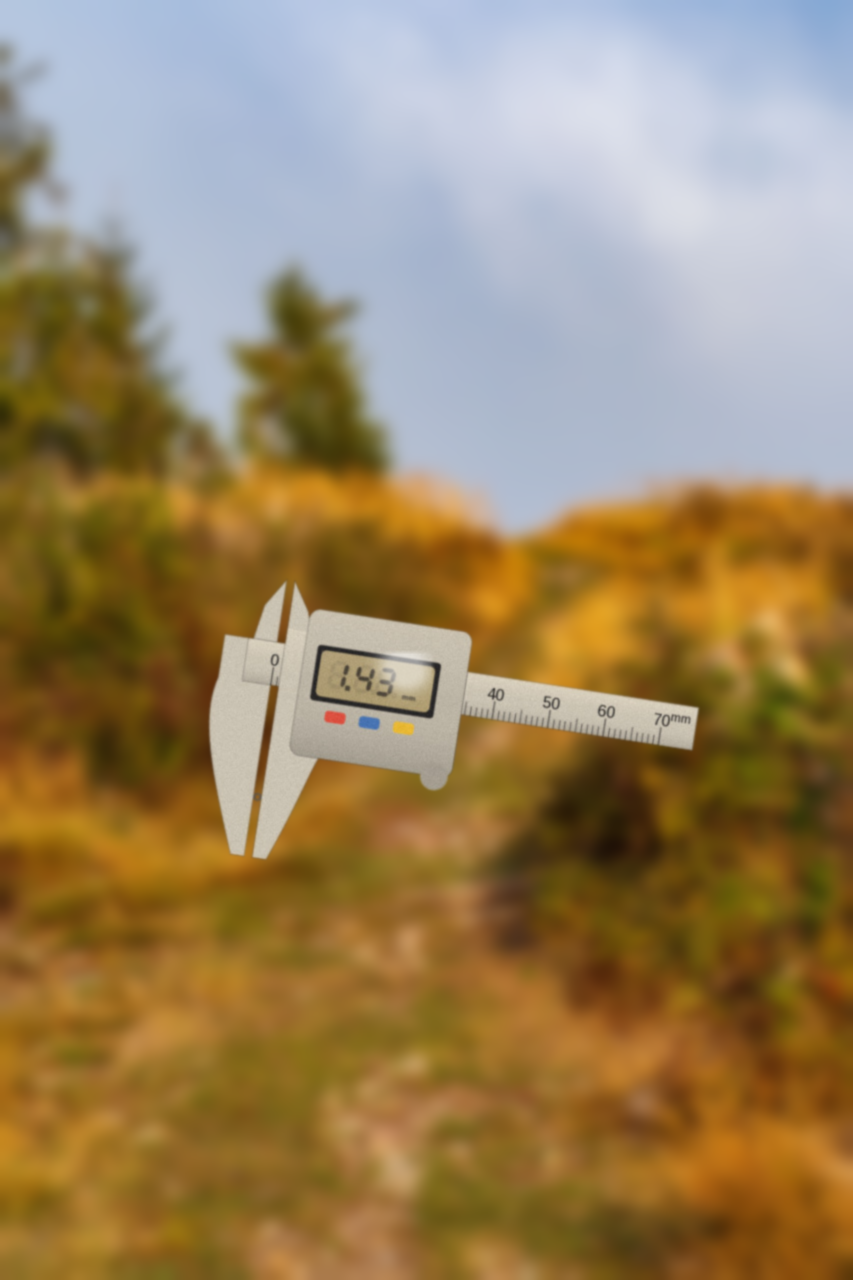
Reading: value=1.43 unit=mm
